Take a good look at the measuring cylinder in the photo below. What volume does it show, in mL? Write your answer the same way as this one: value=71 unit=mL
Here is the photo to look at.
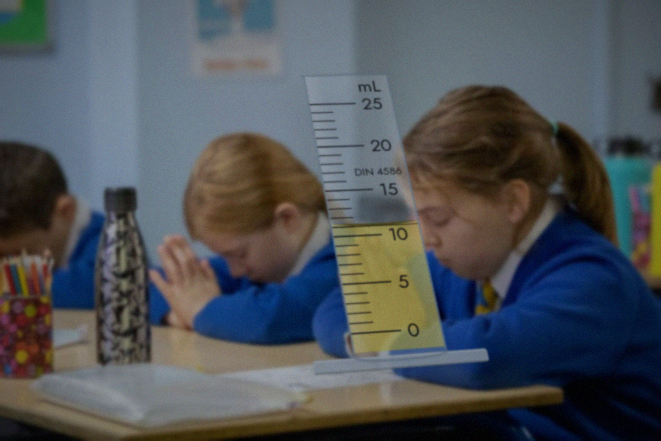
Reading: value=11 unit=mL
